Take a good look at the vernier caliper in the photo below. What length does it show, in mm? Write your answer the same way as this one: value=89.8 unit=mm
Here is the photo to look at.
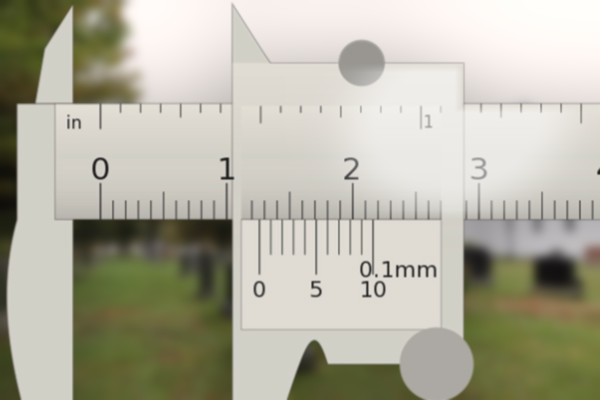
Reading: value=12.6 unit=mm
